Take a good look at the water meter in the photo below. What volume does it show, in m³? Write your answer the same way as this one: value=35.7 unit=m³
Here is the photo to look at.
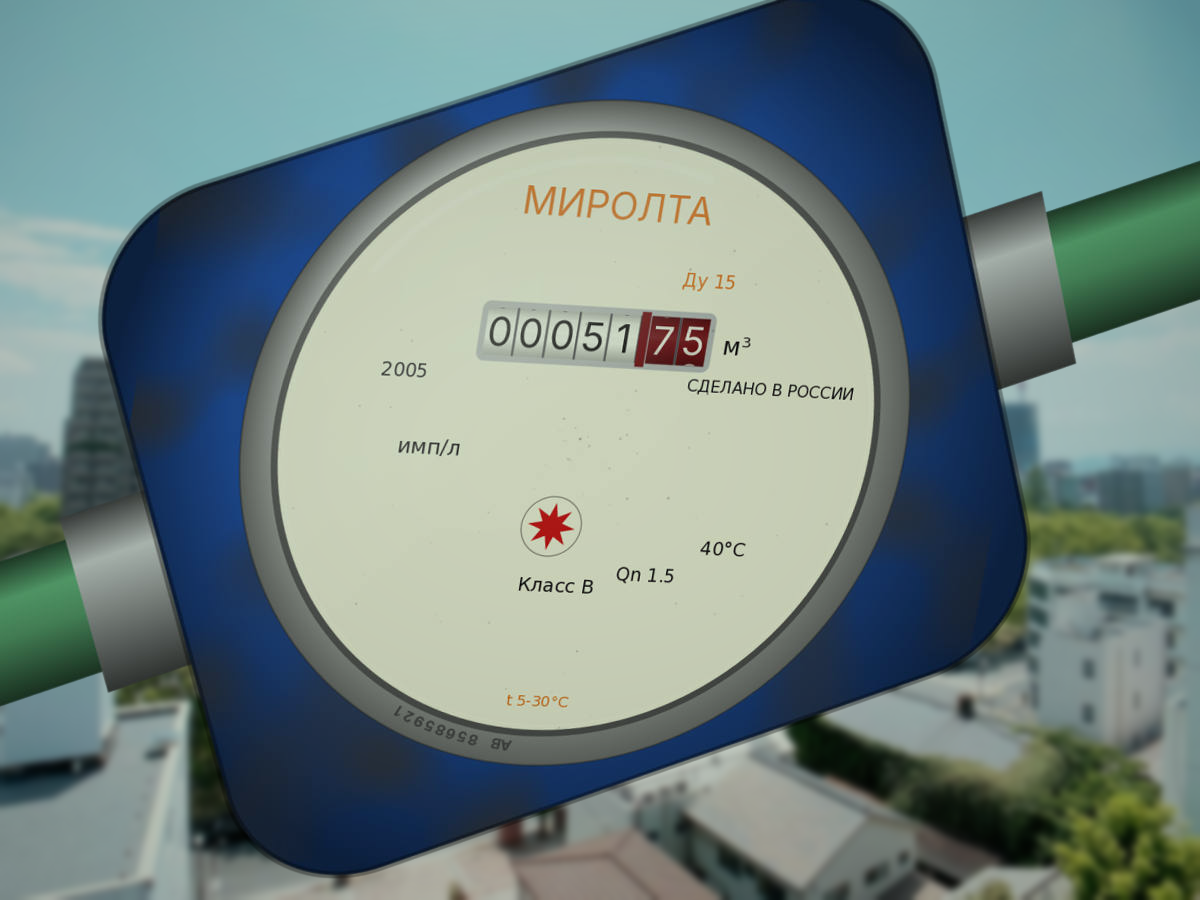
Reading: value=51.75 unit=m³
